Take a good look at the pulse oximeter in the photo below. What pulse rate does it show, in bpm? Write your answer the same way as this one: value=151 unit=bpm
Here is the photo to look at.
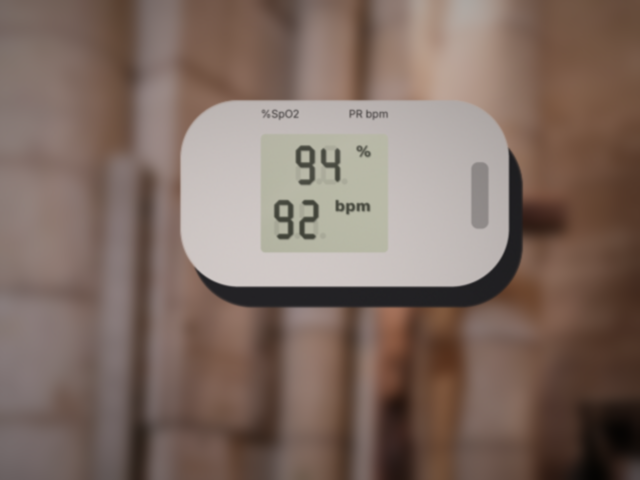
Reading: value=92 unit=bpm
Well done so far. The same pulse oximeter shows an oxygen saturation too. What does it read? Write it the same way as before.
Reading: value=94 unit=%
